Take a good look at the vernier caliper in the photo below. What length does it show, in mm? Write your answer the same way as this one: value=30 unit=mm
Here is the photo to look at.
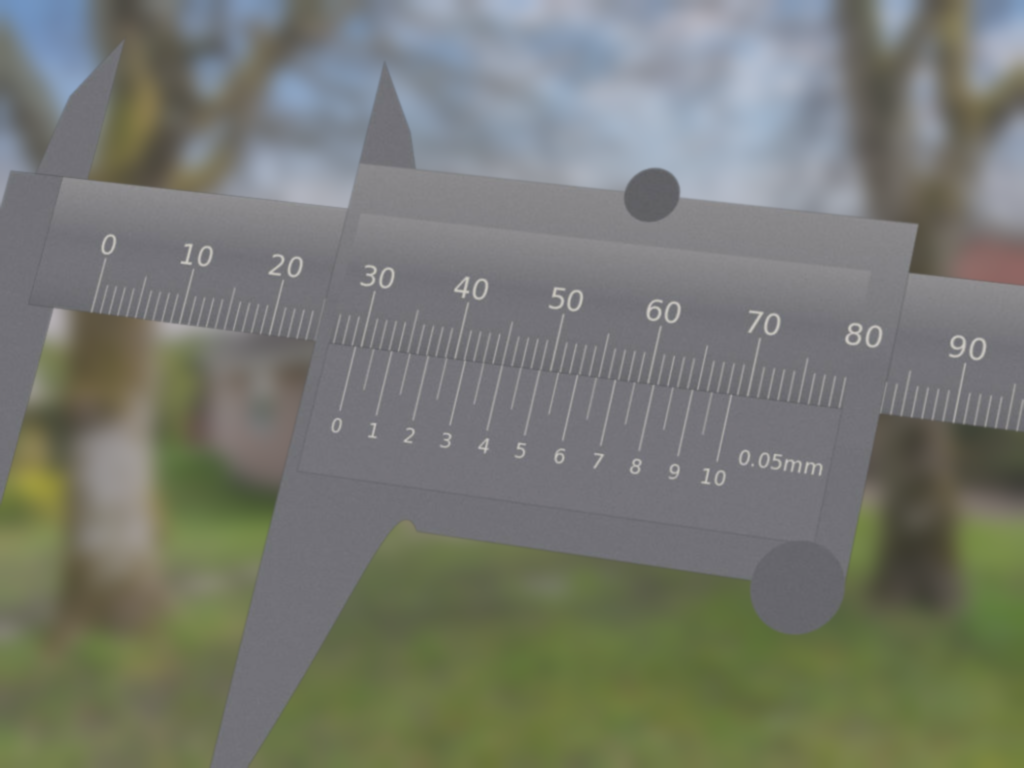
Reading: value=29.4 unit=mm
